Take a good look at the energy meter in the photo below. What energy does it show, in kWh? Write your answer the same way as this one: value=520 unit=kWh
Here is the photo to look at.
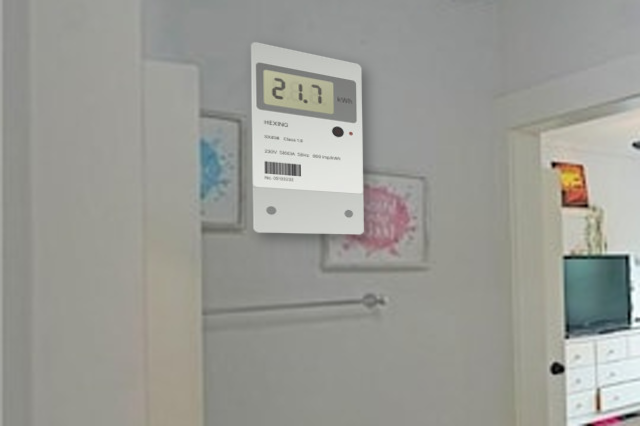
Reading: value=21.7 unit=kWh
